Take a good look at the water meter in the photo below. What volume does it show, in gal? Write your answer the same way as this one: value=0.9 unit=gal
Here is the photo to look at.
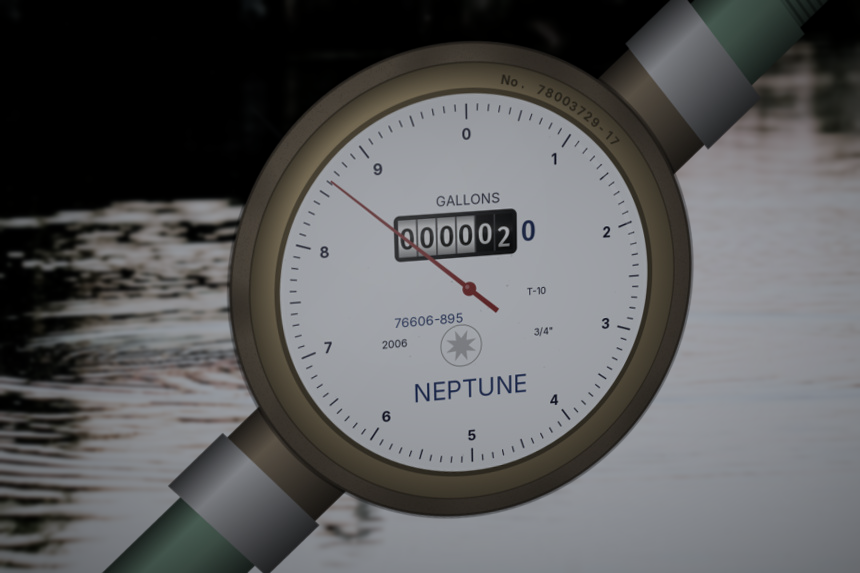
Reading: value=18.6 unit=gal
